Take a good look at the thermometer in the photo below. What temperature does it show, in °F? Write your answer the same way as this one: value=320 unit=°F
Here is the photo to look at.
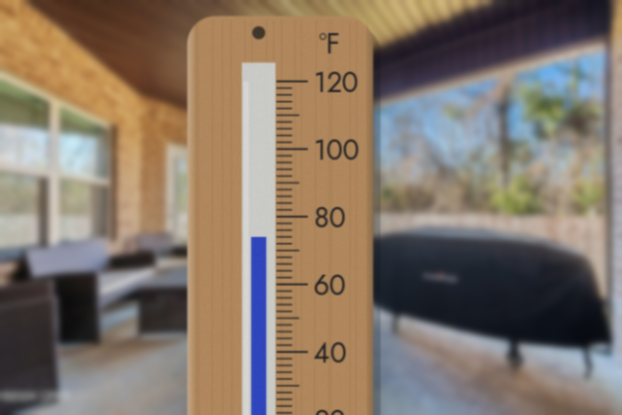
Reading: value=74 unit=°F
